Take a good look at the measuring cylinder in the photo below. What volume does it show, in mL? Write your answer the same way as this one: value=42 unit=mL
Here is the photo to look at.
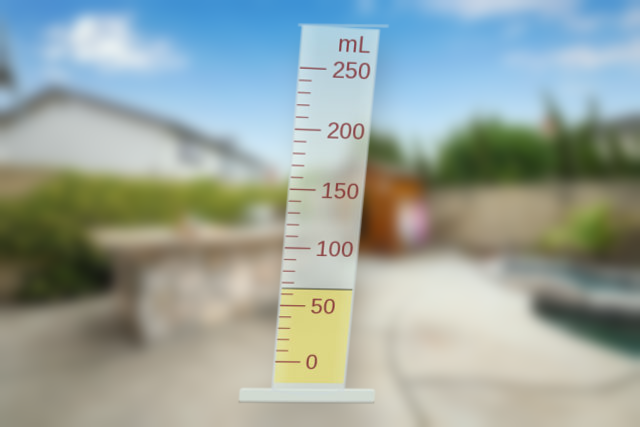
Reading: value=65 unit=mL
